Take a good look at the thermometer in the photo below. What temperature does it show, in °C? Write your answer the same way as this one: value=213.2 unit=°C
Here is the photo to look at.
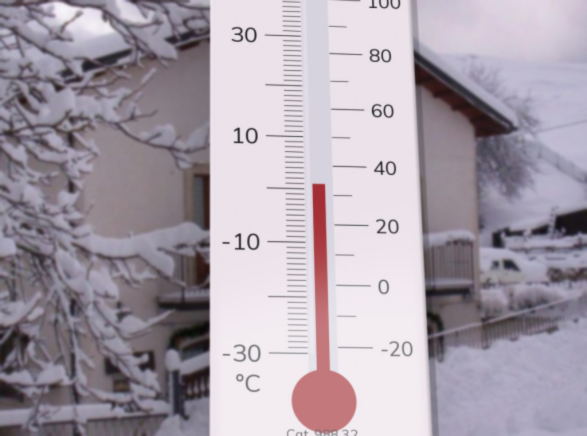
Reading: value=1 unit=°C
